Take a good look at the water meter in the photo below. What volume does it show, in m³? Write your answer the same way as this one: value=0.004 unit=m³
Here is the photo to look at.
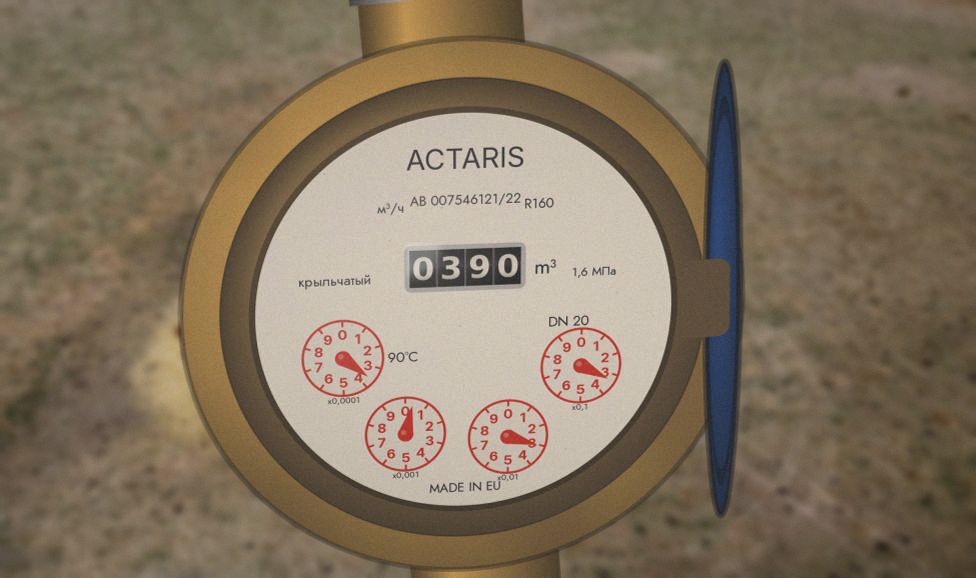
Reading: value=390.3303 unit=m³
